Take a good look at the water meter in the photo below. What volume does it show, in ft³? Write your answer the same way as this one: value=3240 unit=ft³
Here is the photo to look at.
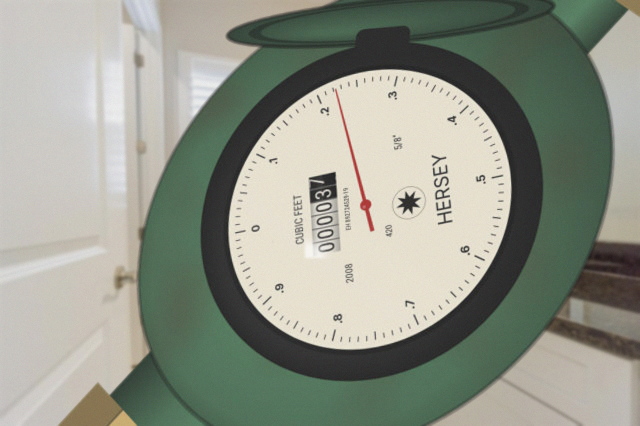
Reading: value=37.22 unit=ft³
